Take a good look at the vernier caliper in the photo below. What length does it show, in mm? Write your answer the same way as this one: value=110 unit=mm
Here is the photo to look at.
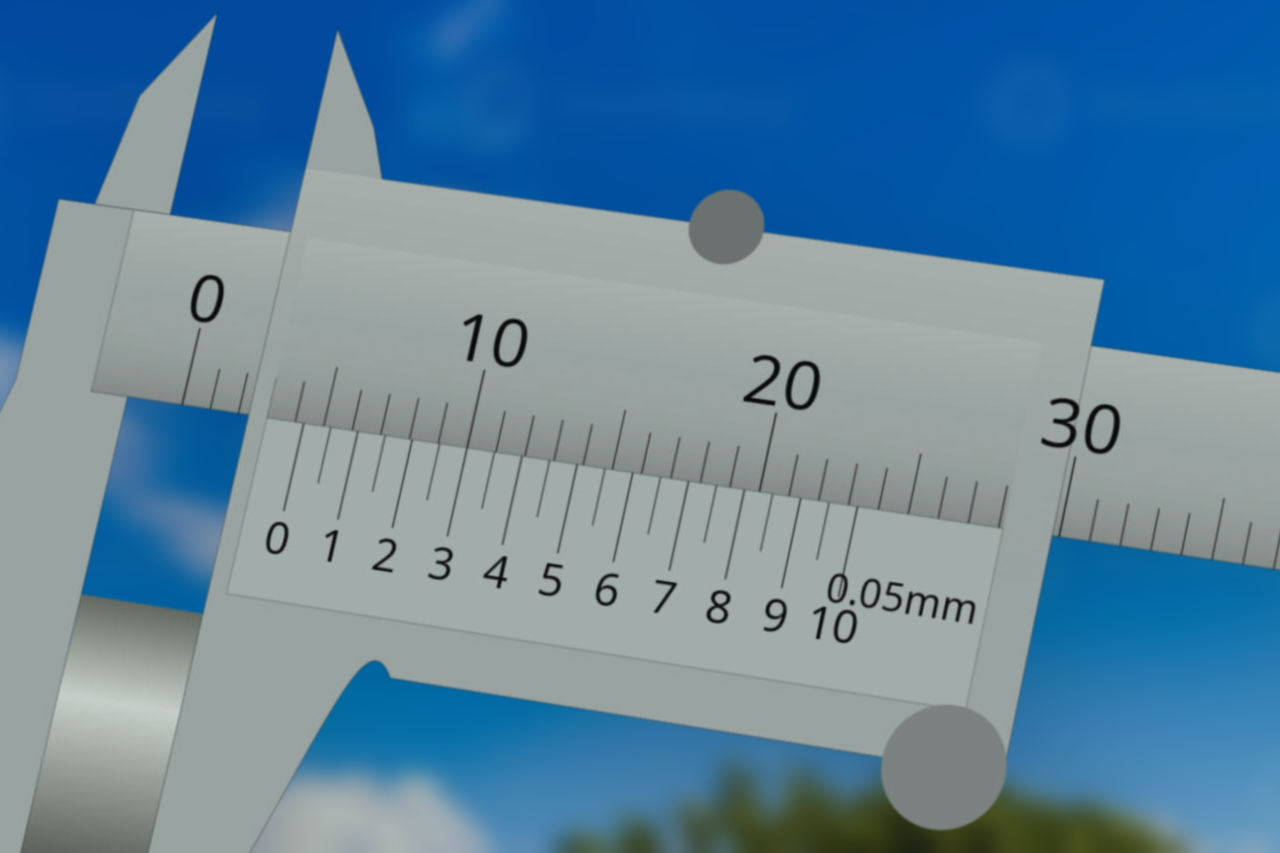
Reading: value=4.3 unit=mm
